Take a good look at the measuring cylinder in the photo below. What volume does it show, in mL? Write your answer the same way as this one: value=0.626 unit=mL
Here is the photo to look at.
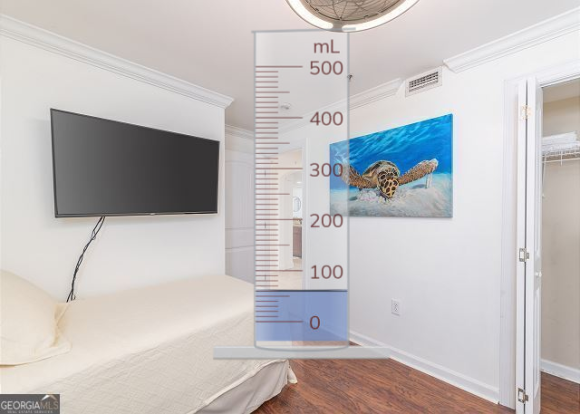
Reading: value=60 unit=mL
